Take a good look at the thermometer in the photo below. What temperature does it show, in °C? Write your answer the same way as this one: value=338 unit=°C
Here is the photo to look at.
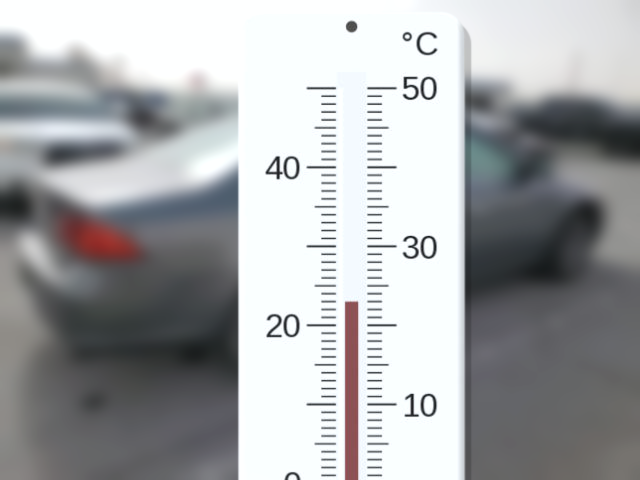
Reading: value=23 unit=°C
